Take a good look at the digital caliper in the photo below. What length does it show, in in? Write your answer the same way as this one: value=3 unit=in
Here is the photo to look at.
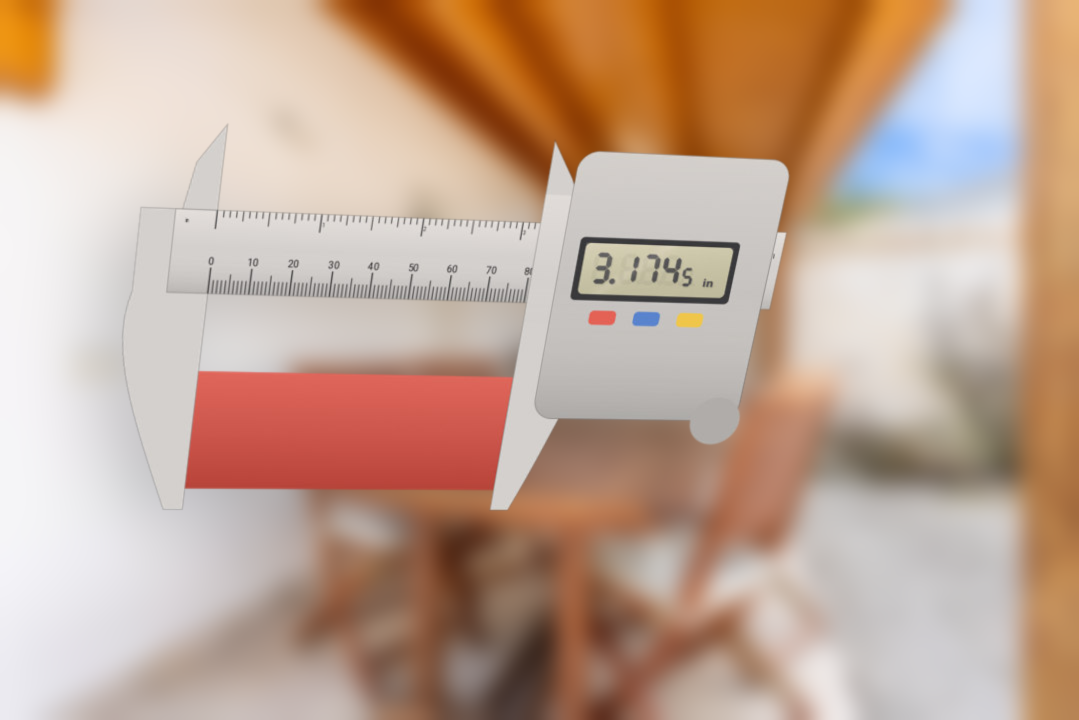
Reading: value=3.1745 unit=in
